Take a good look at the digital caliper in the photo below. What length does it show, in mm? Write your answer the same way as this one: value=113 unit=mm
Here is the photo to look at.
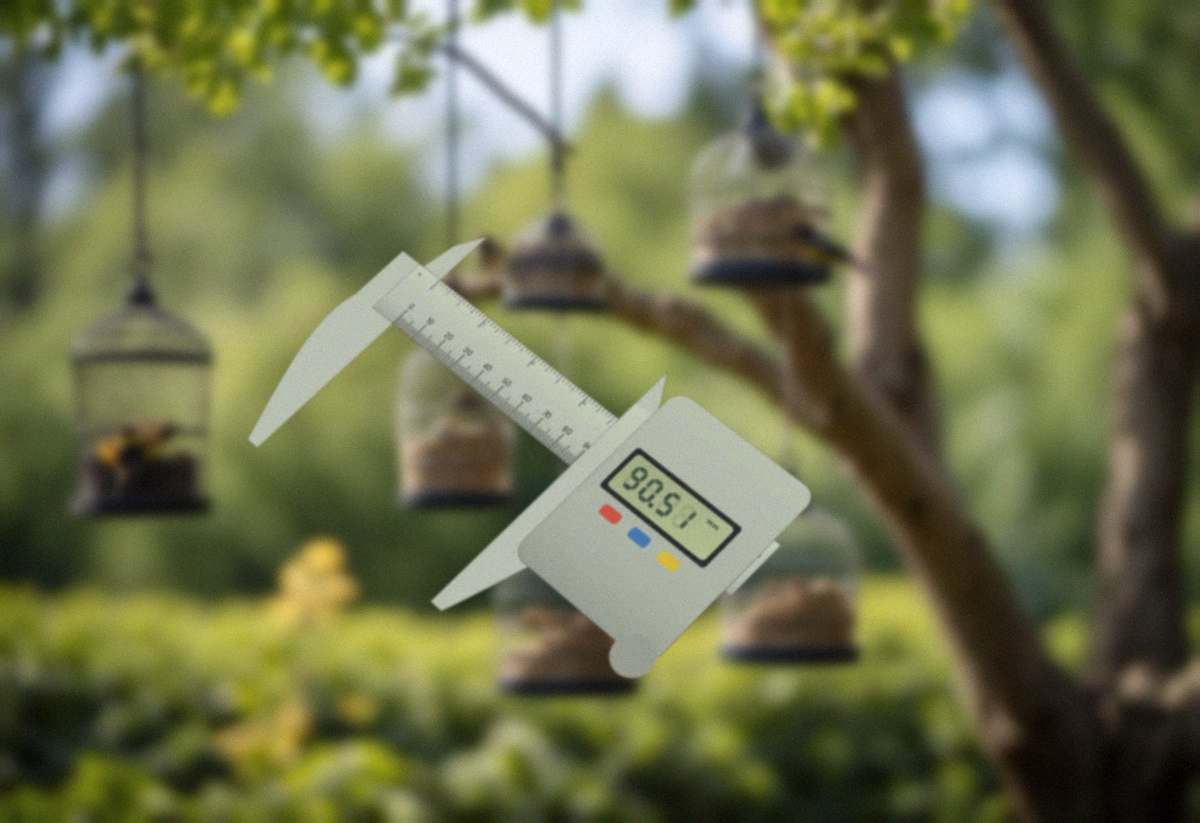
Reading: value=90.51 unit=mm
